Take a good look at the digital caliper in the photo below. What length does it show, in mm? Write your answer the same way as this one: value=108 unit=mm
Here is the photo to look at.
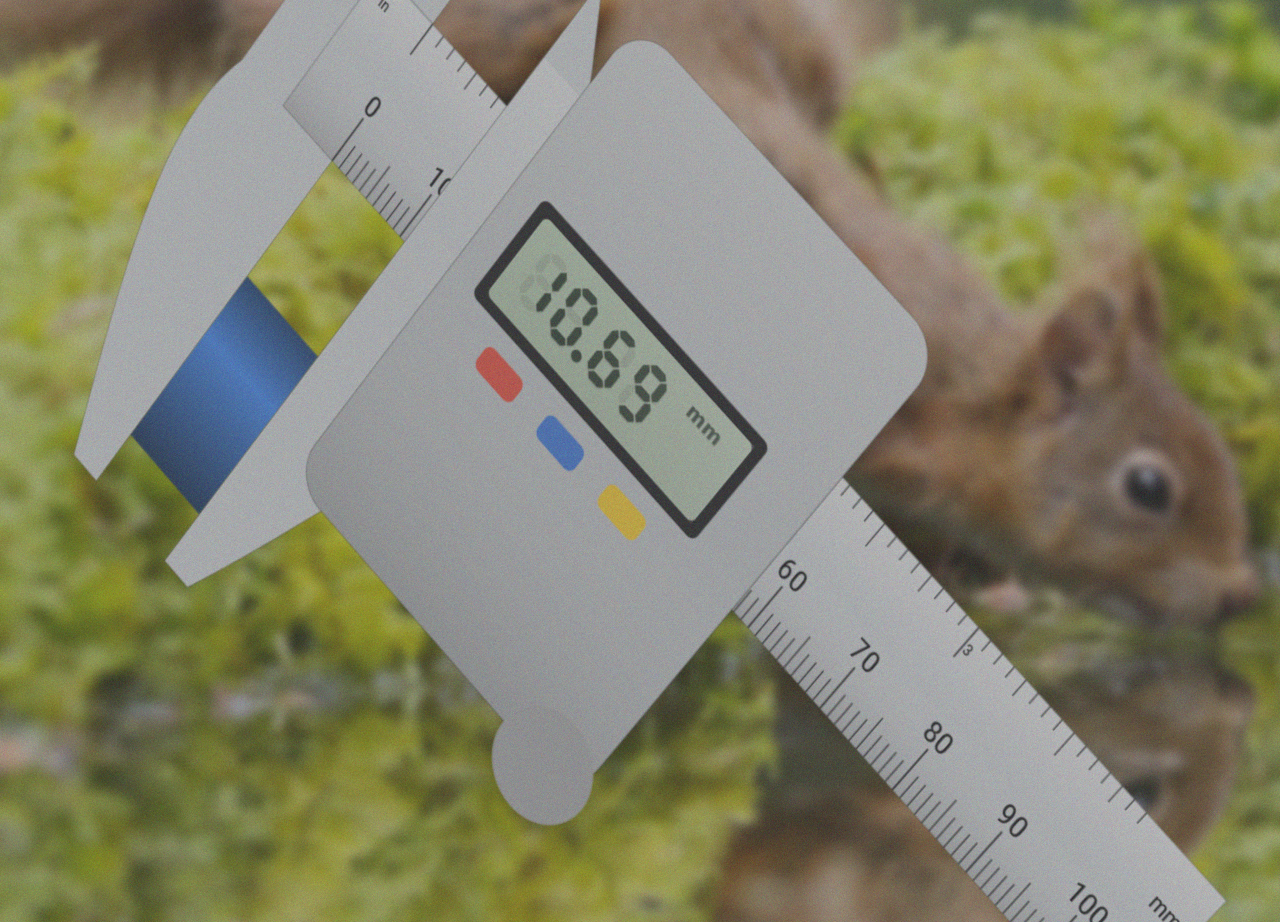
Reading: value=10.69 unit=mm
